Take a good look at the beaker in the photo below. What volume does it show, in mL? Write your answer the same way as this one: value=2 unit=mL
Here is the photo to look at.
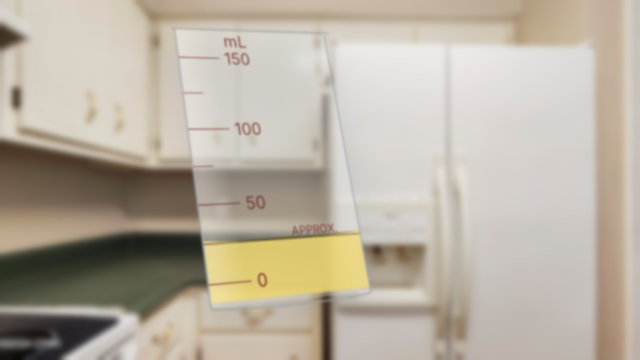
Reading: value=25 unit=mL
